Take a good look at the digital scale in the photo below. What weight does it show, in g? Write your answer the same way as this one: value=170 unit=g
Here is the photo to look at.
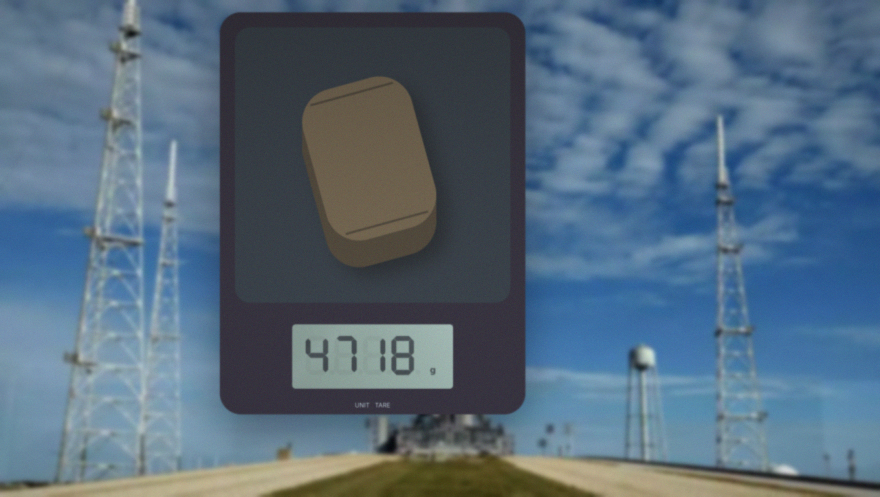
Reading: value=4718 unit=g
